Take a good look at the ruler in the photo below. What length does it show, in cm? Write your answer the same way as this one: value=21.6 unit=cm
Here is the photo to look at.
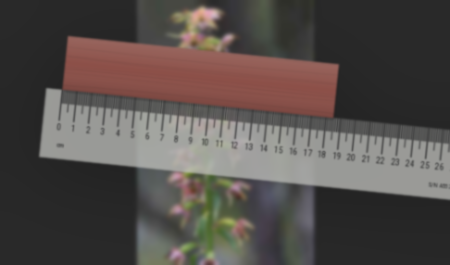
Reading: value=18.5 unit=cm
